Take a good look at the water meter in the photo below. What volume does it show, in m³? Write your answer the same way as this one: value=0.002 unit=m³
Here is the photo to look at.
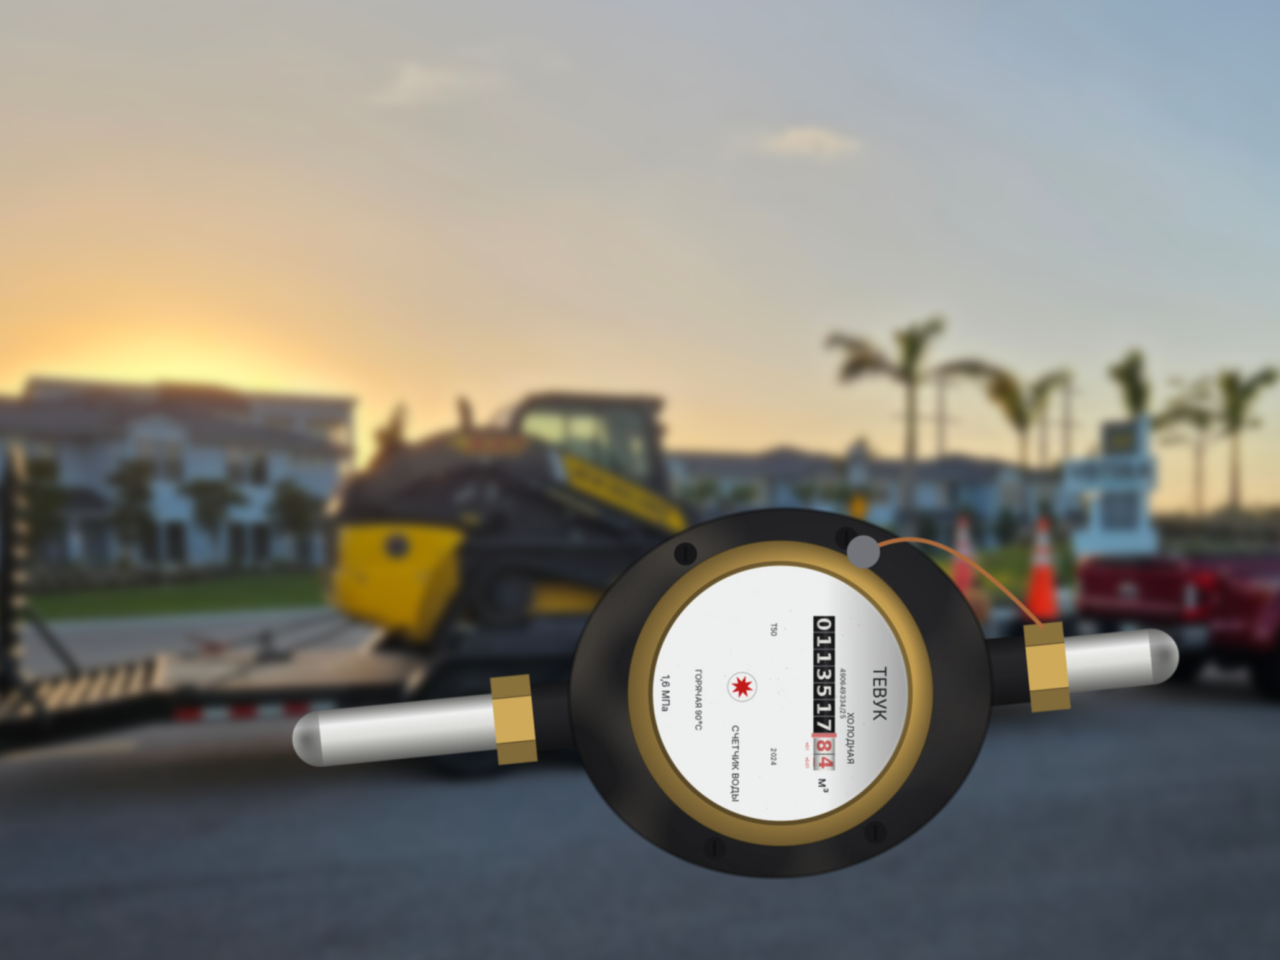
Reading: value=113517.84 unit=m³
